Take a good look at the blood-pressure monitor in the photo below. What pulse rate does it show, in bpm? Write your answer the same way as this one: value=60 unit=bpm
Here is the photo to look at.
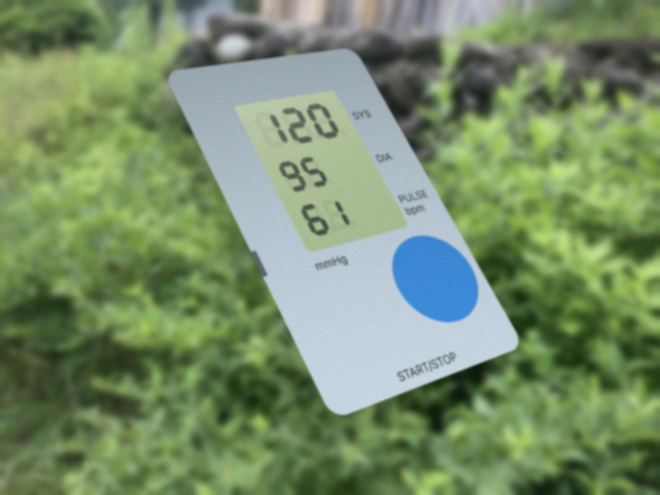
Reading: value=61 unit=bpm
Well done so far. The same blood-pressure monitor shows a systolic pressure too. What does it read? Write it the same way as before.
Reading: value=120 unit=mmHg
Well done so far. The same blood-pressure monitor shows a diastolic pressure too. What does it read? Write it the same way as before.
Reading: value=95 unit=mmHg
